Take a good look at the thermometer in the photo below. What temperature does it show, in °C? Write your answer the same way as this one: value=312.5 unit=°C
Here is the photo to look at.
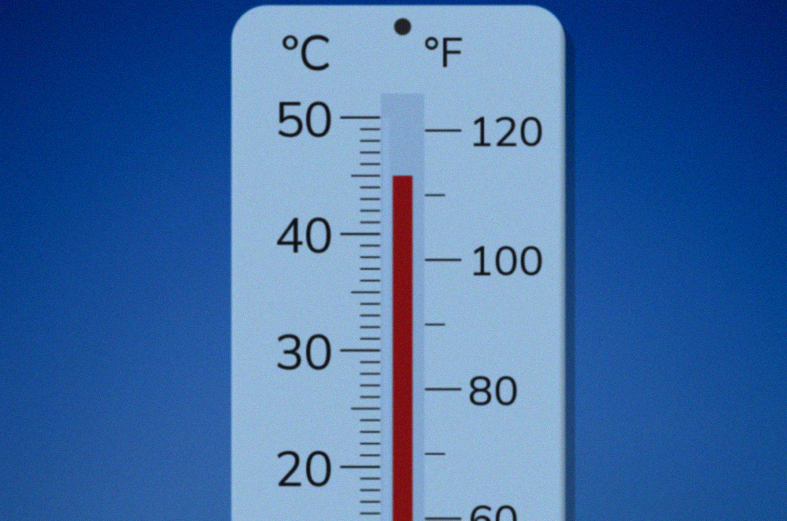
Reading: value=45 unit=°C
